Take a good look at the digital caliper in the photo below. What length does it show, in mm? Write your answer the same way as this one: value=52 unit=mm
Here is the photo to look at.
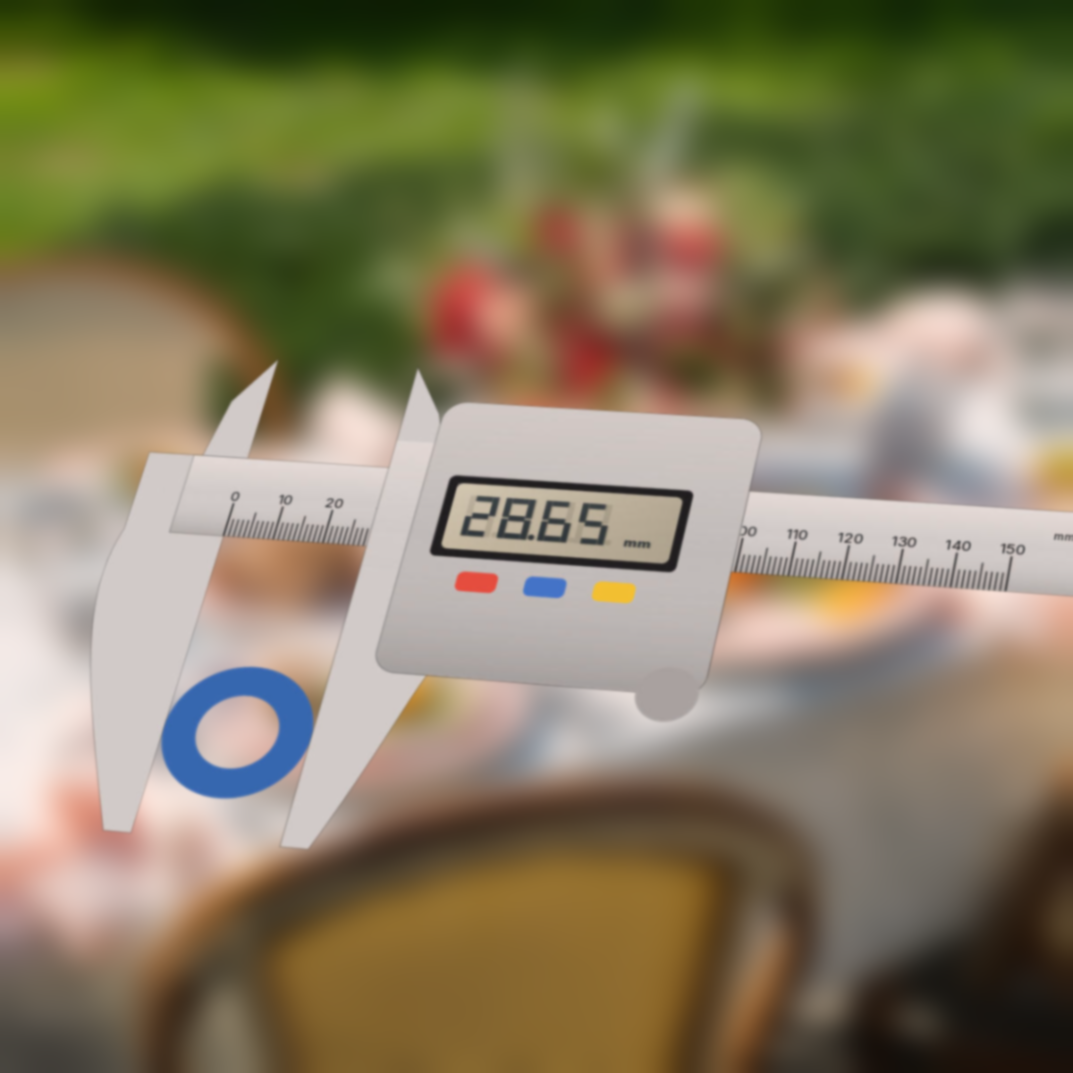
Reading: value=28.65 unit=mm
